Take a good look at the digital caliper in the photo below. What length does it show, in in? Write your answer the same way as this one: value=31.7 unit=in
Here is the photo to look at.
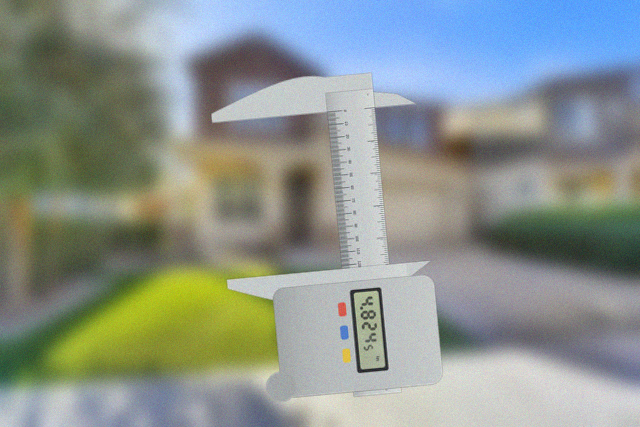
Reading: value=4.8245 unit=in
